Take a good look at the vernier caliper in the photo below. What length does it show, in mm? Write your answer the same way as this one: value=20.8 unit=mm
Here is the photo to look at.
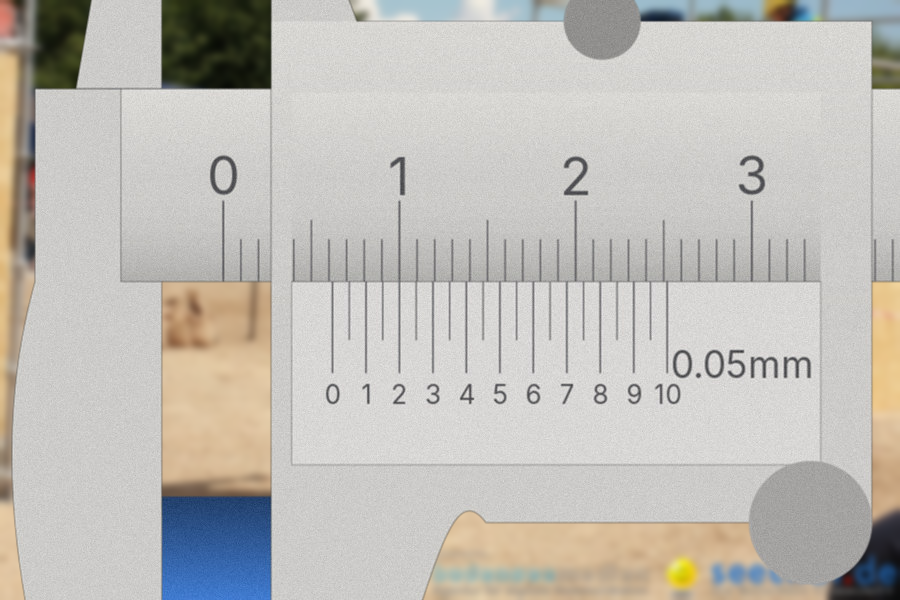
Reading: value=6.2 unit=mm
